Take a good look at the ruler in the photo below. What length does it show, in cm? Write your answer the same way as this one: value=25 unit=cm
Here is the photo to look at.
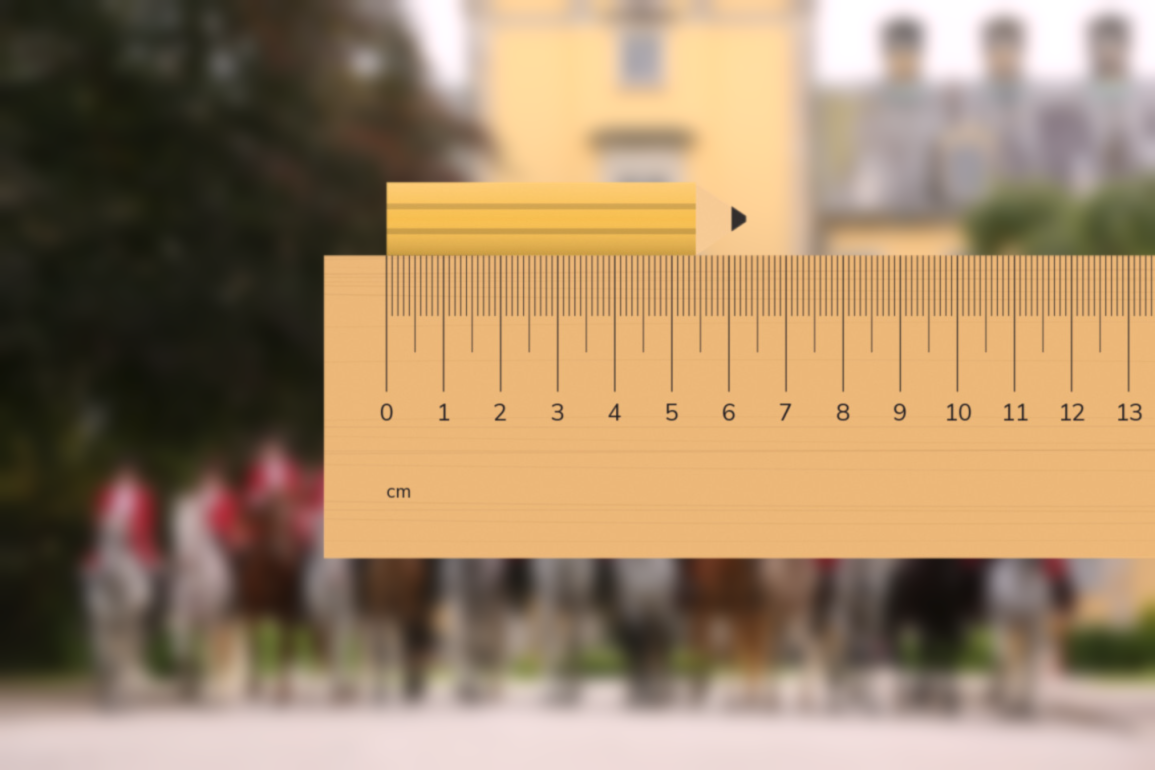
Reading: value=6.3 unit=cm
